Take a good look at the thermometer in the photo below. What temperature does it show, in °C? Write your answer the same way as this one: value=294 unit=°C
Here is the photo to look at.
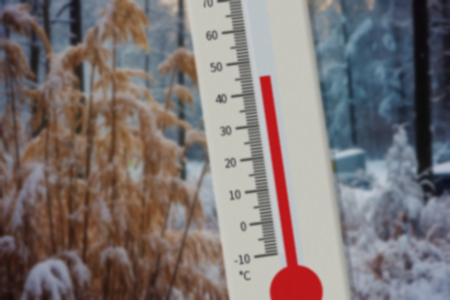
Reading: value=45 unit=°C
